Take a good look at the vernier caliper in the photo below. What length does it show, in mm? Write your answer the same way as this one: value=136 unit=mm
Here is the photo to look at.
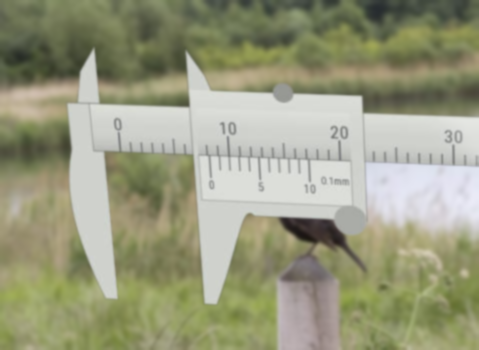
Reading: value=8.2 unit=mm
